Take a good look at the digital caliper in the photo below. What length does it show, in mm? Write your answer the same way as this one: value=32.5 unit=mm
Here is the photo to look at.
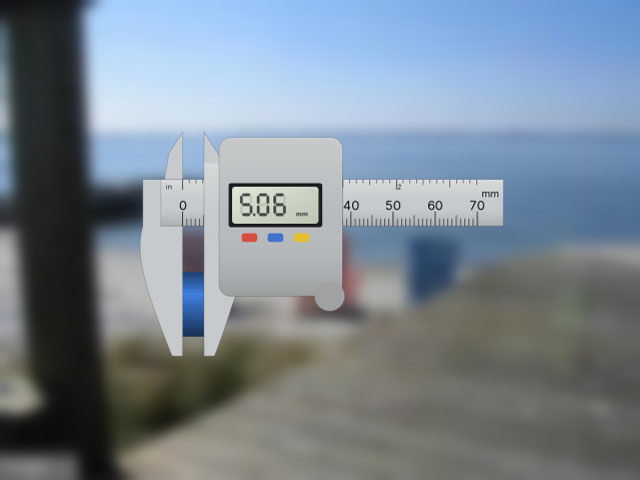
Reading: value=5.06 unit=mm
